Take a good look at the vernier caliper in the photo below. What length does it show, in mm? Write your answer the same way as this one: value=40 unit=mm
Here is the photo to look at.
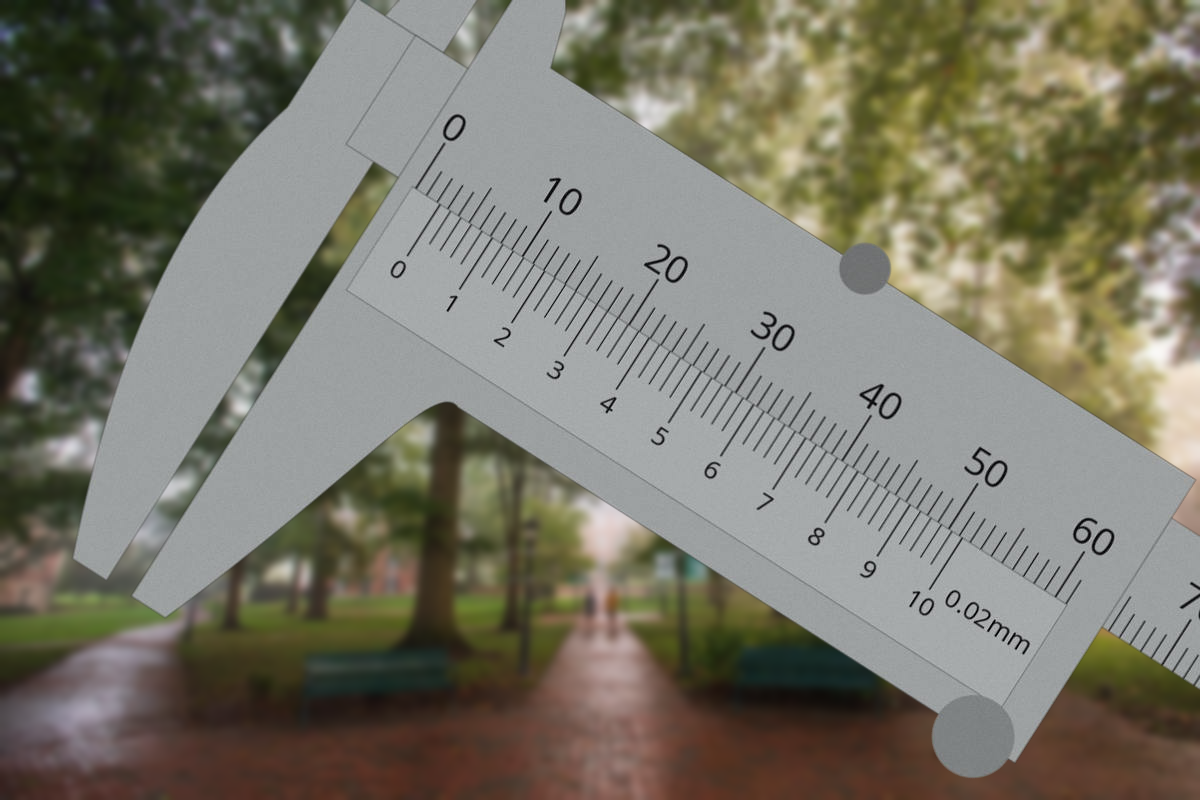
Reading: value=2.3 unit=mm
